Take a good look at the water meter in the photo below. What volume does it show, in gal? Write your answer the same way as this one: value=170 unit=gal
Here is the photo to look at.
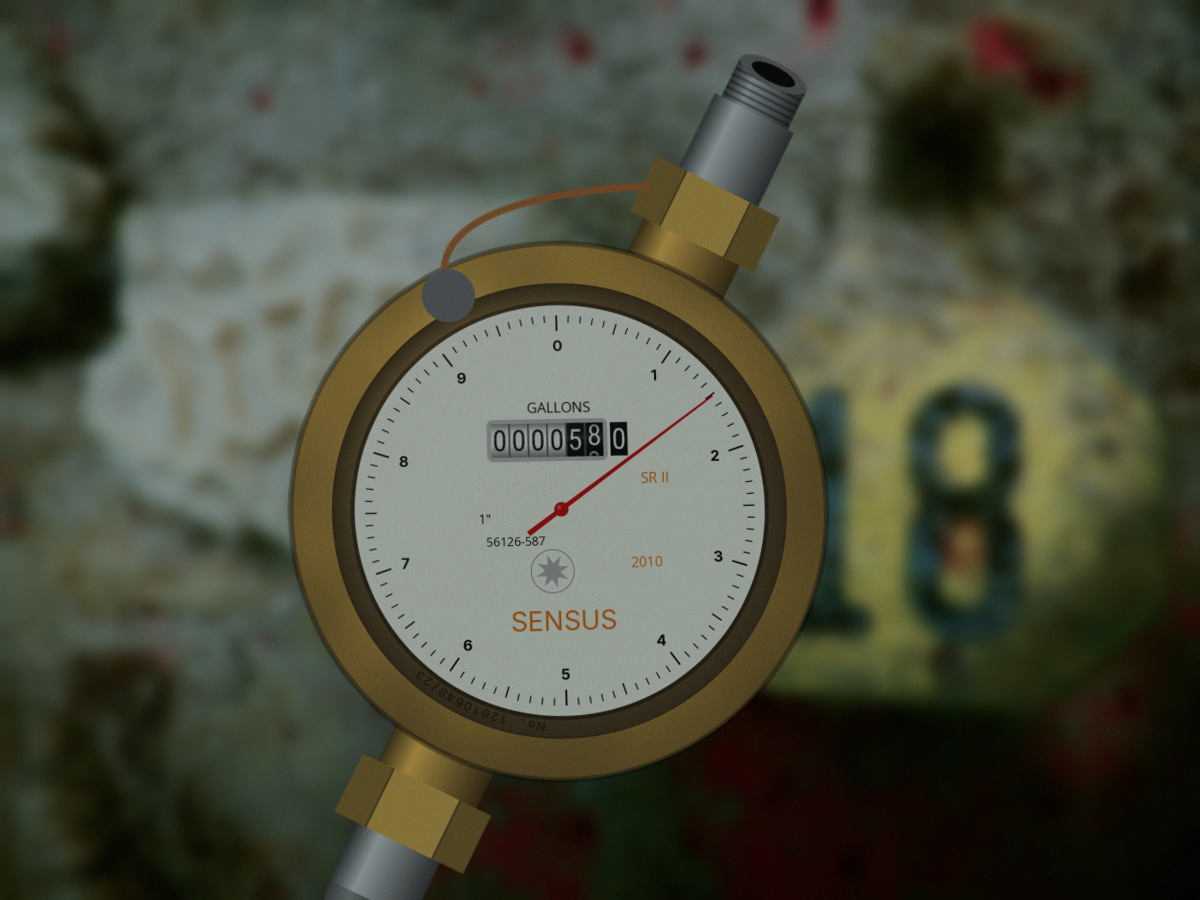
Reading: value=581.5 unit=gal
